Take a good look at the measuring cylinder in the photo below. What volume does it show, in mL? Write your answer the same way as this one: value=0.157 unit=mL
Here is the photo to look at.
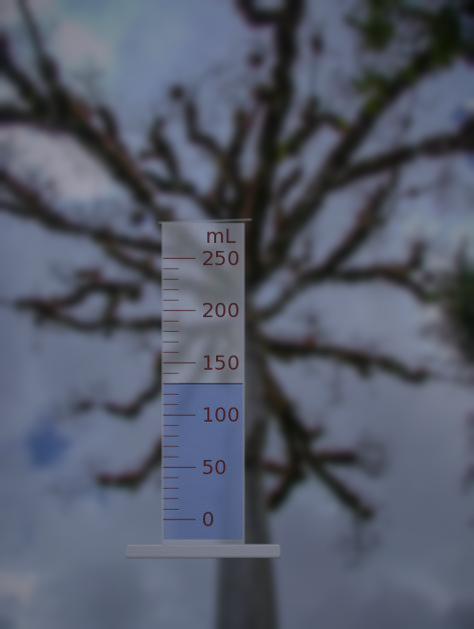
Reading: value=130 unit=mL
